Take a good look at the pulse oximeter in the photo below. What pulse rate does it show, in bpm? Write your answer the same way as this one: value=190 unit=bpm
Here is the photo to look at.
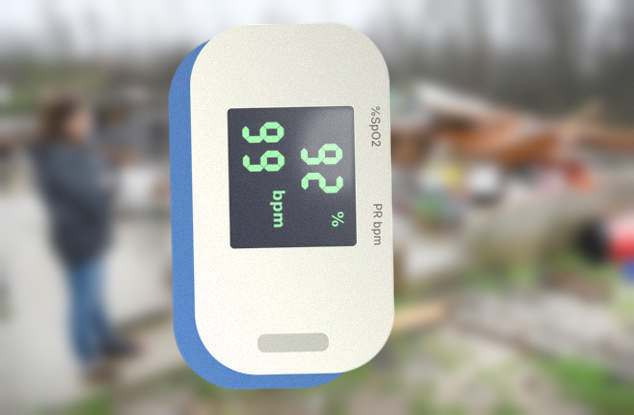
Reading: value=99 unit=bpm
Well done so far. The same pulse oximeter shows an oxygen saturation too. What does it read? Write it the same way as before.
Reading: value=92 unit=%
